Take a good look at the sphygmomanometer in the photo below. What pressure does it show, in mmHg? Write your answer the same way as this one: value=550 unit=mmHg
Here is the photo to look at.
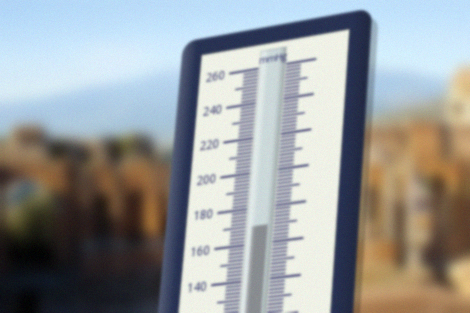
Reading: value=170 unit=mmHg
